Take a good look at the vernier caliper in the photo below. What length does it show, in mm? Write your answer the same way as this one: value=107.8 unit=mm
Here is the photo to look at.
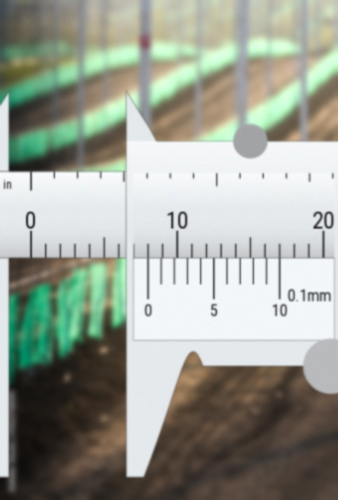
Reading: value=8.0 unit=mm
